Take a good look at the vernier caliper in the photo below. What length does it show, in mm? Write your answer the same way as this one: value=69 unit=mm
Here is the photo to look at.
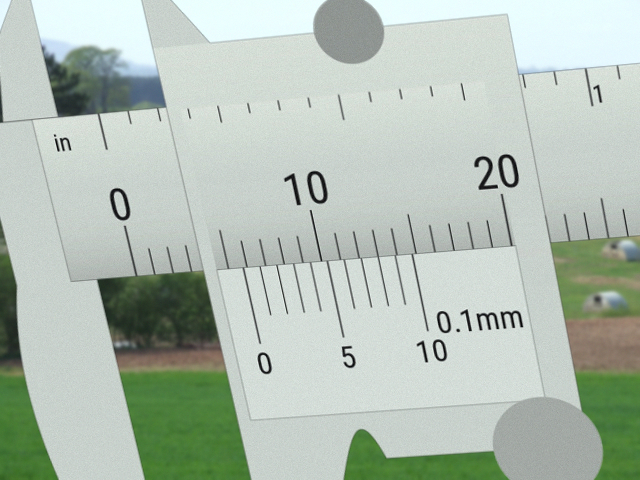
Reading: value=5.8 unit=mm
